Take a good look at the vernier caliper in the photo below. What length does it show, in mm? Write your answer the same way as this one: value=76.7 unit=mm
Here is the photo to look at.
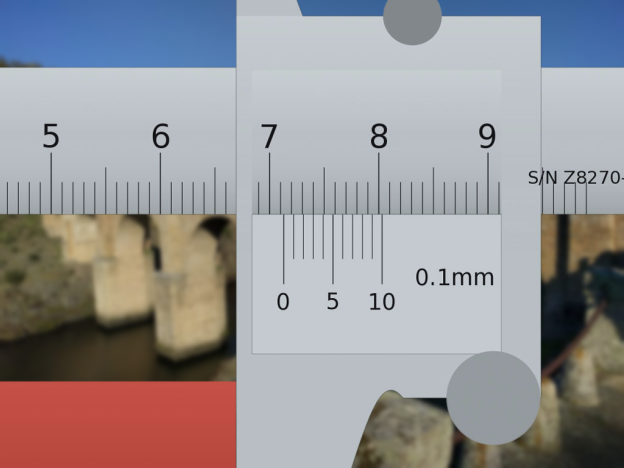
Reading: value=71.3 unit=mm
